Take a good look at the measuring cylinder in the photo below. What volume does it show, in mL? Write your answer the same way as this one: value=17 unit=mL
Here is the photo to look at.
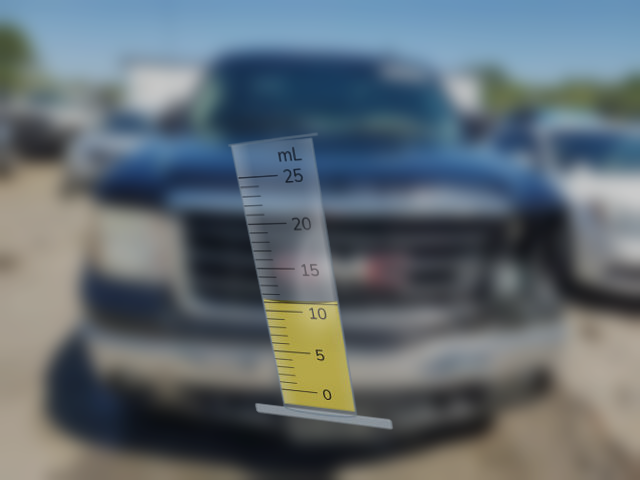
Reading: value=11 unit=mL
